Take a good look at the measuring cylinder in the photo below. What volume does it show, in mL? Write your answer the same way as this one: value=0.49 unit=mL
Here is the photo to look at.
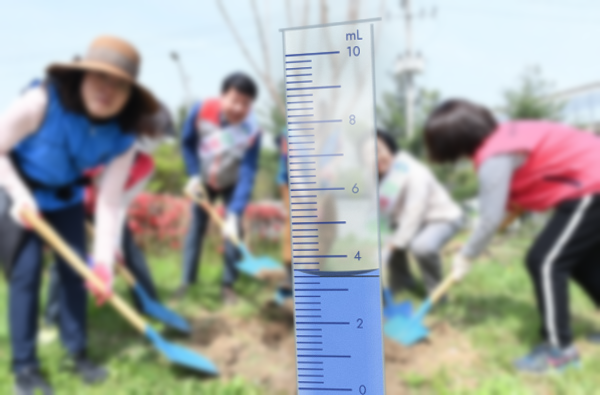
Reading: value=3.4 unit=mL
